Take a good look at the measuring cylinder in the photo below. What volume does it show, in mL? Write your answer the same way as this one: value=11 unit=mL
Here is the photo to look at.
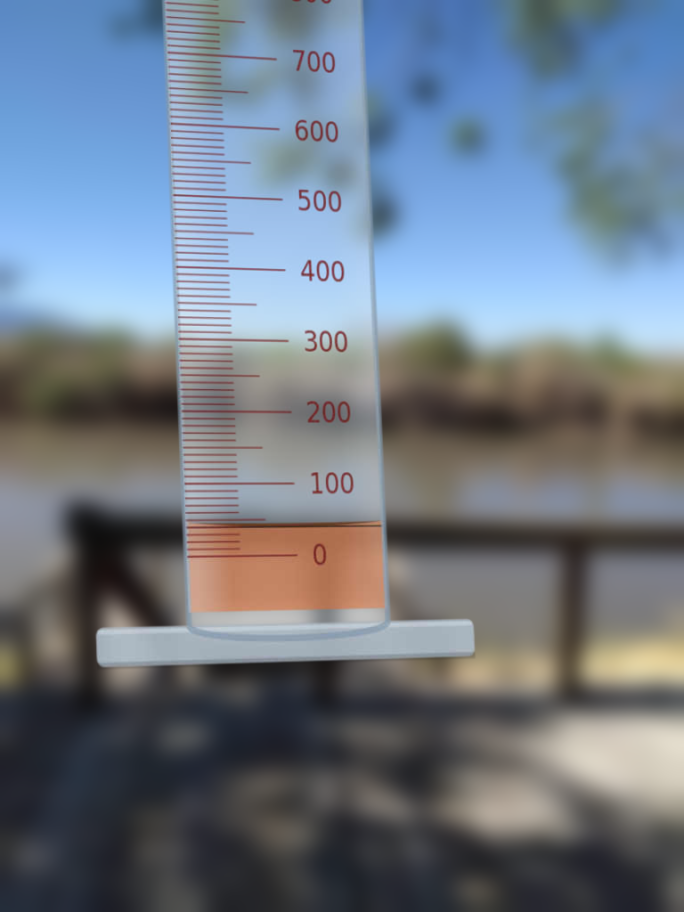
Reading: value=40 unit=mL
